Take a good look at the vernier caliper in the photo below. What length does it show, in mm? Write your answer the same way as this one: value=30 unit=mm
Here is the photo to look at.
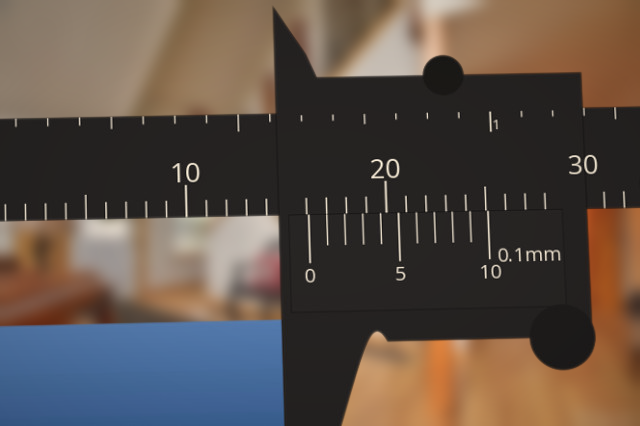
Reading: value=16.1 unit=mm
